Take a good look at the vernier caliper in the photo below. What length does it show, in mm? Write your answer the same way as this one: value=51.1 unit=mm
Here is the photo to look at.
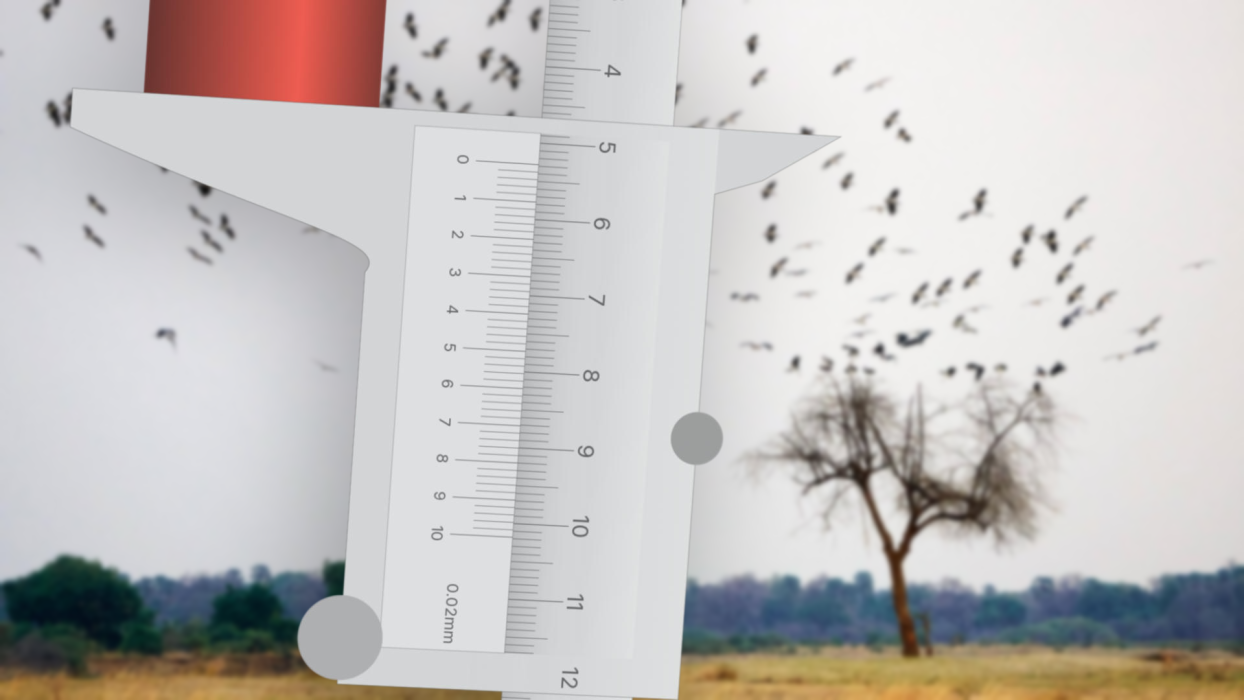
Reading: value=52.8 unit=mm
